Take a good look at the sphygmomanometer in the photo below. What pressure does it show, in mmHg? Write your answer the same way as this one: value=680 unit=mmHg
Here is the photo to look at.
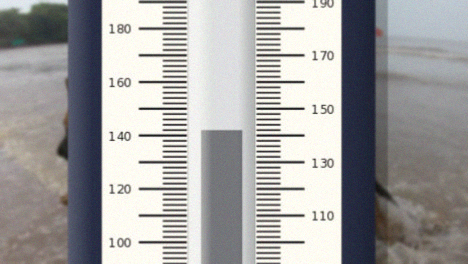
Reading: value=142 unit=mmHg
